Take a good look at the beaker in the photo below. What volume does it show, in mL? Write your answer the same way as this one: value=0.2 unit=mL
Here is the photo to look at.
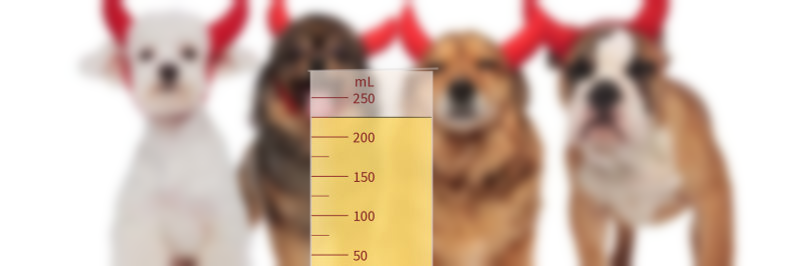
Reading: value=225 unit=mL
